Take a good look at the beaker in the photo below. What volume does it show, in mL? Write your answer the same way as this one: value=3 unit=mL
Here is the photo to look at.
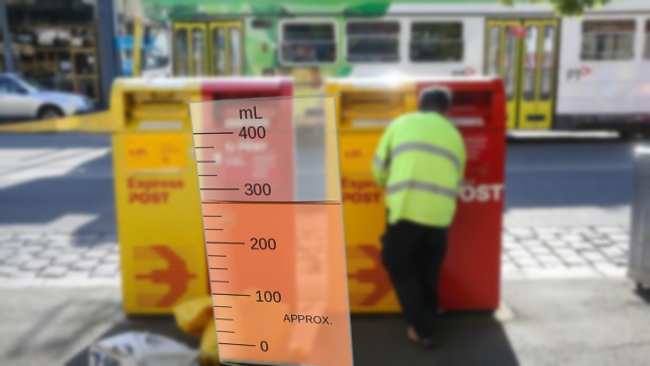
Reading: value=275 unit=mL
